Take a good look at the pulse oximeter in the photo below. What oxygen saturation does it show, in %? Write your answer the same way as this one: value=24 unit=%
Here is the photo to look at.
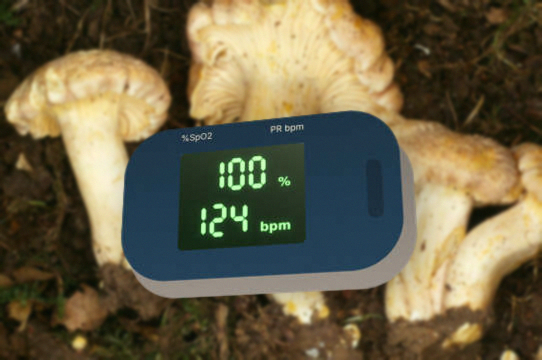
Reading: value=100 unit=%
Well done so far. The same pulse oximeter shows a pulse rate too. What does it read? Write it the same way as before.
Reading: value=124 unit=bpm
